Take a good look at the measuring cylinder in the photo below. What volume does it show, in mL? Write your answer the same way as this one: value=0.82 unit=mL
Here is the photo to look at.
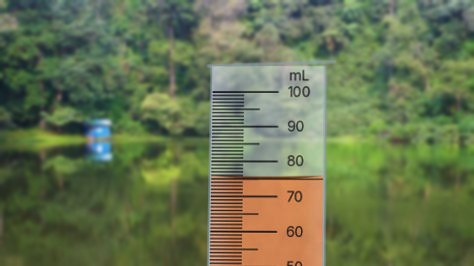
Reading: value=75 unit=mL
